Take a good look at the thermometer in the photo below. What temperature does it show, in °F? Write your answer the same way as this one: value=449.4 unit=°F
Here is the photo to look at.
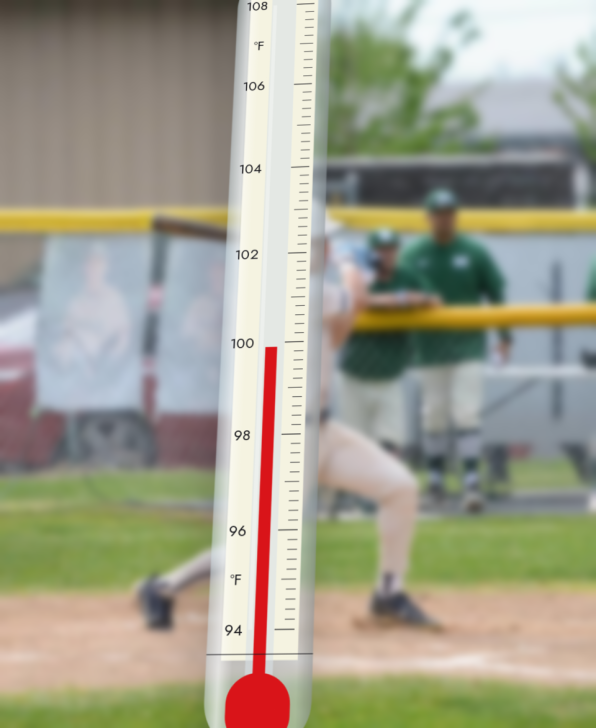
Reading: value=99.9 unit=°F
